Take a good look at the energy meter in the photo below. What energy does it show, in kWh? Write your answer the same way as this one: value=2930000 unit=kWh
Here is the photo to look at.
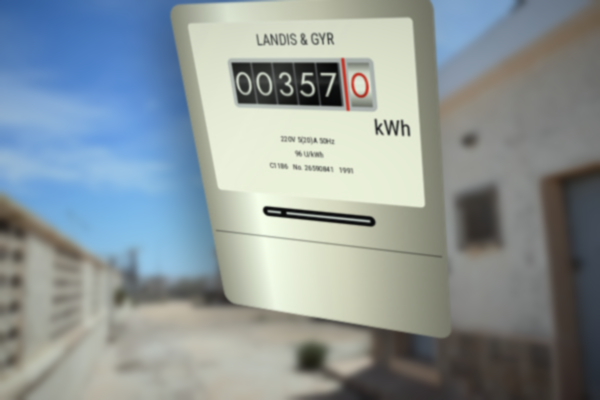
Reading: value=357.0 unit=kWh
